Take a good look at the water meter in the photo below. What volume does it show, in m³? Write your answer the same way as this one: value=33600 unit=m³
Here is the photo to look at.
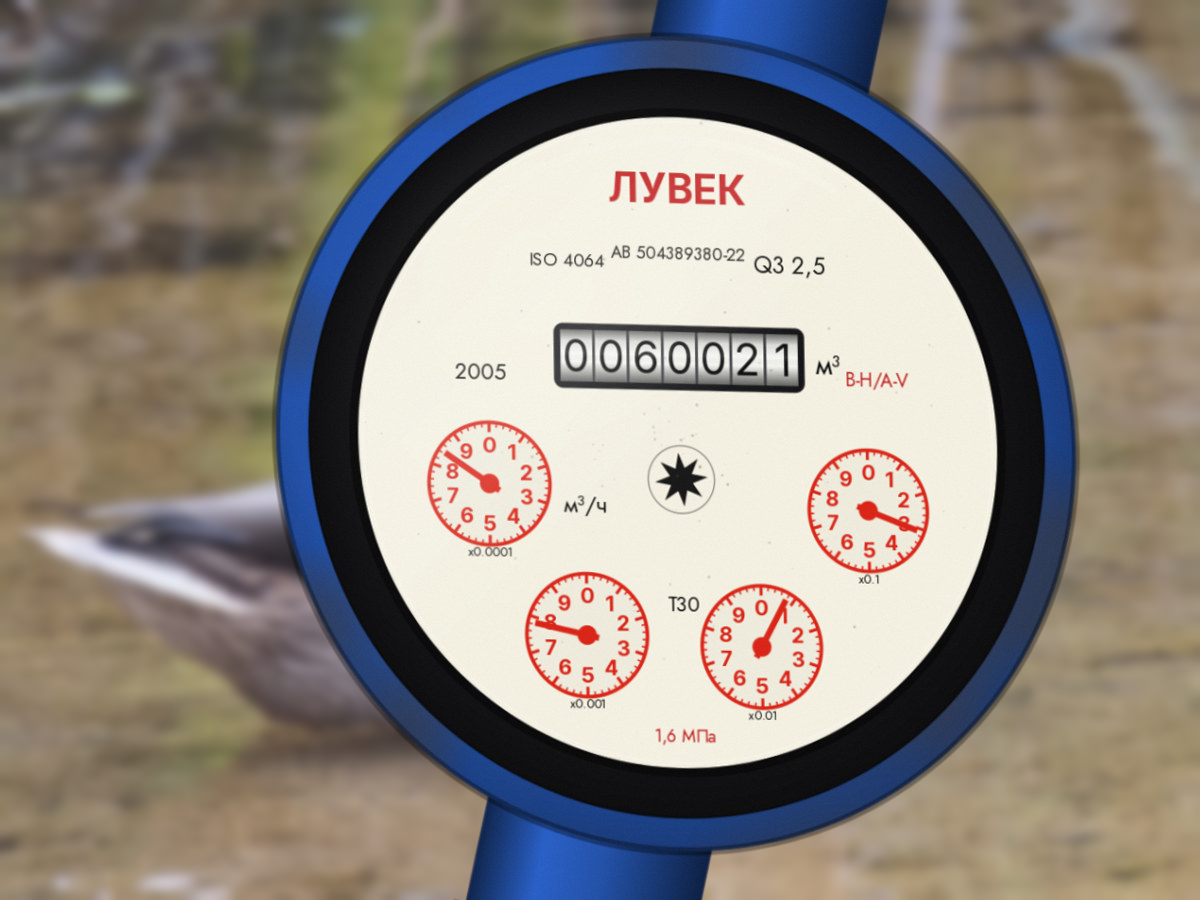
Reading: value=60021.3078 unit=m³
